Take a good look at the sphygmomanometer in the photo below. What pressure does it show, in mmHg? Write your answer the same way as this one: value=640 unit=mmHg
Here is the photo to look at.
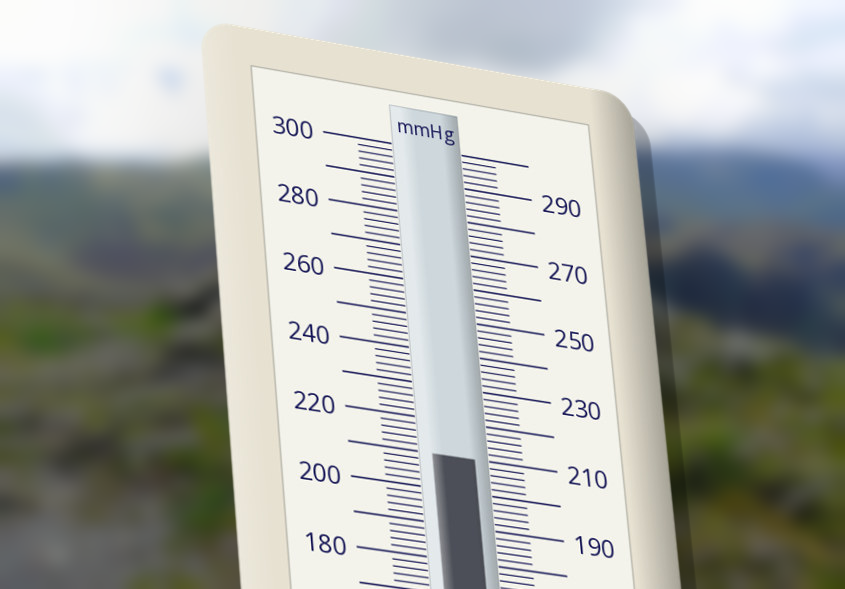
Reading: value=210 unit=mmHg
